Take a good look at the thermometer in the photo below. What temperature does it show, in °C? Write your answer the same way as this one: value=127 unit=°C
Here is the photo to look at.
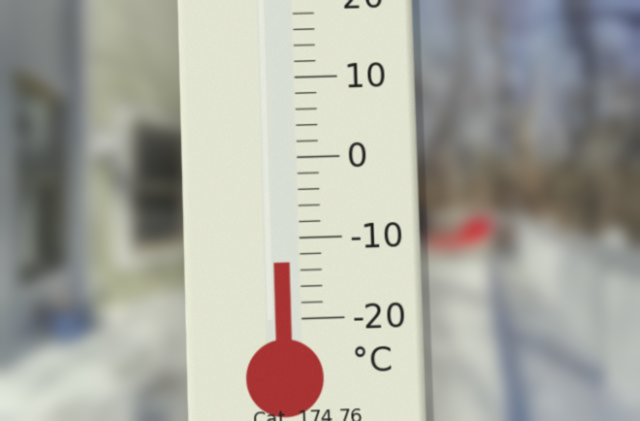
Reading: value=-13 unit=°C
